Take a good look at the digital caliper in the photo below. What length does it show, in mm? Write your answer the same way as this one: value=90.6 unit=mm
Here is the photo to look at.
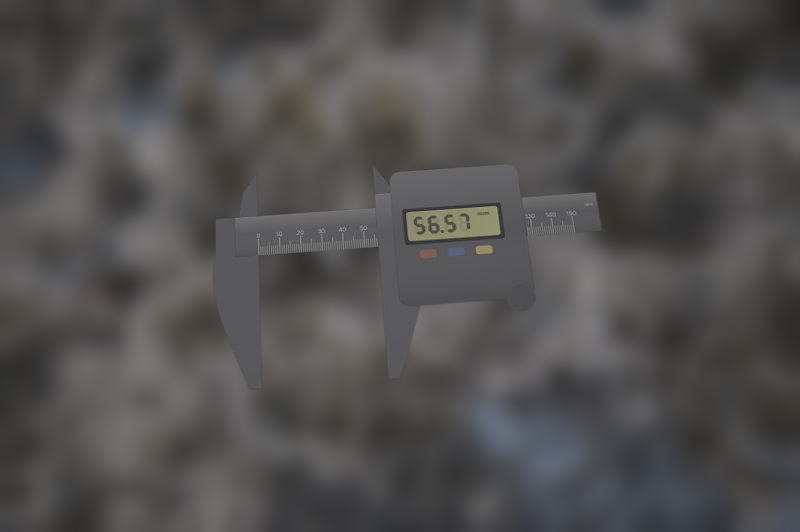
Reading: value=56.57 unit=mm
